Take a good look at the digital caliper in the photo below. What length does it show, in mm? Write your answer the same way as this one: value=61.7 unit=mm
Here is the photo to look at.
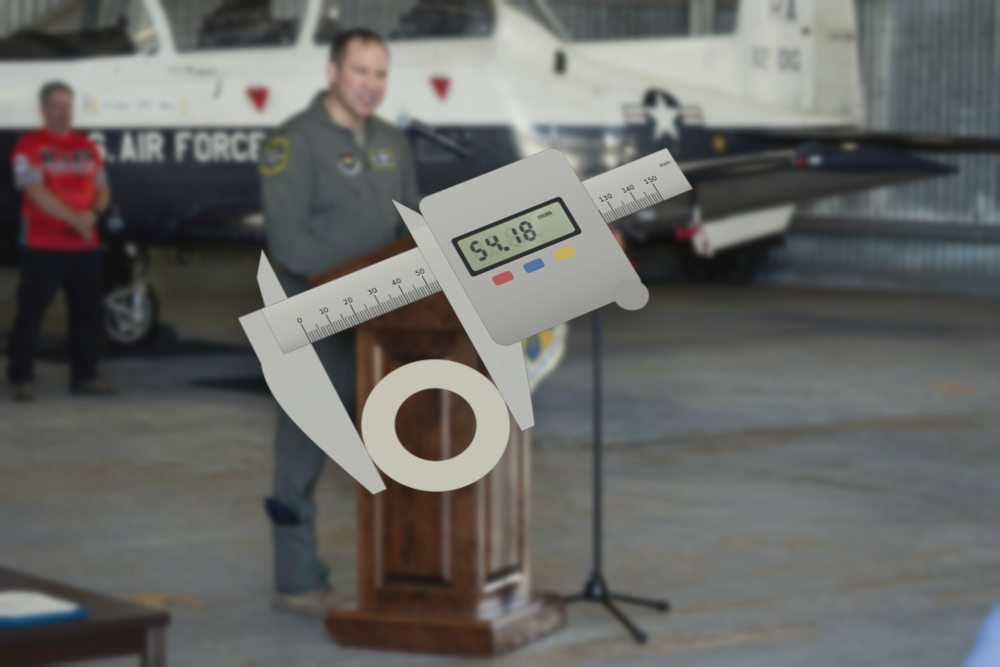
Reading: value=54.18 unit=mm
